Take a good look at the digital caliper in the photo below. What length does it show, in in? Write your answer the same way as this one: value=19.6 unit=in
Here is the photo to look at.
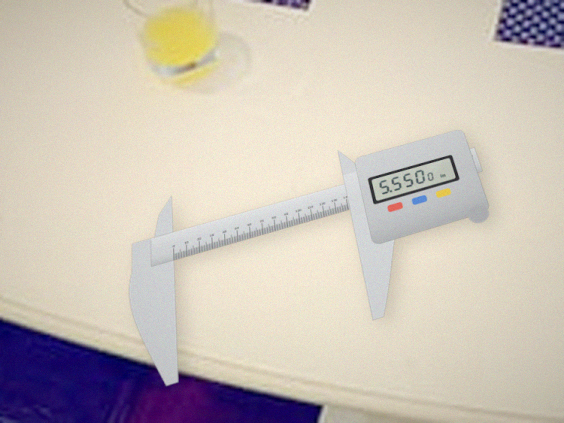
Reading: value=5.5500 unit=in
